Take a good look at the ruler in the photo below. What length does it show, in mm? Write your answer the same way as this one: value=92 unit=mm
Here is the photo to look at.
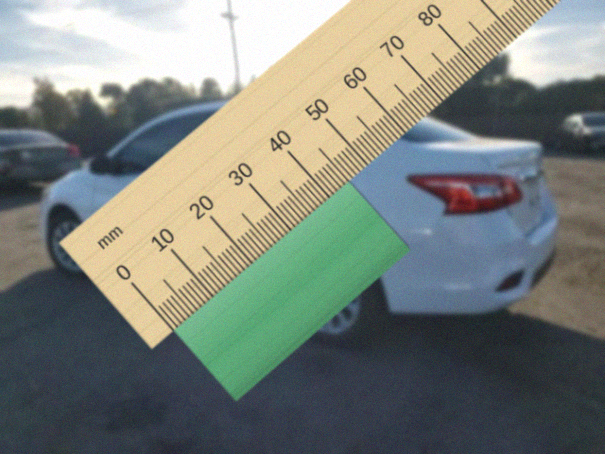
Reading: value=45 unit=mm
